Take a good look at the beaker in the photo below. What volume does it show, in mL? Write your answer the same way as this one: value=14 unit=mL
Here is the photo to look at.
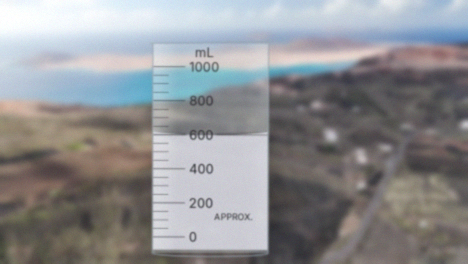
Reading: value=600 unit=mL
